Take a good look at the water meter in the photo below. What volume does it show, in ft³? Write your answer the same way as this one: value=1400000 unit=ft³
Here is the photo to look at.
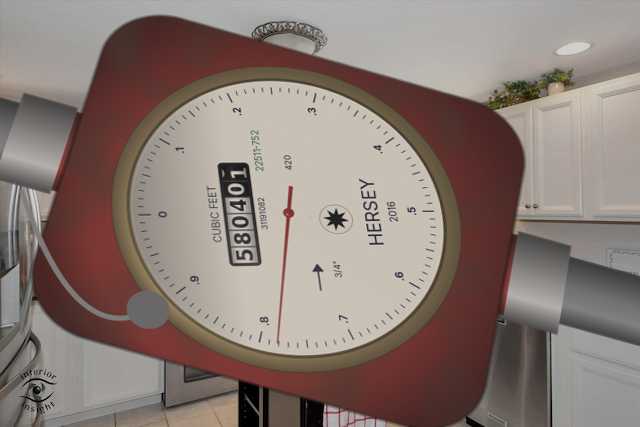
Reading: value=580400.78 unit=ft³
